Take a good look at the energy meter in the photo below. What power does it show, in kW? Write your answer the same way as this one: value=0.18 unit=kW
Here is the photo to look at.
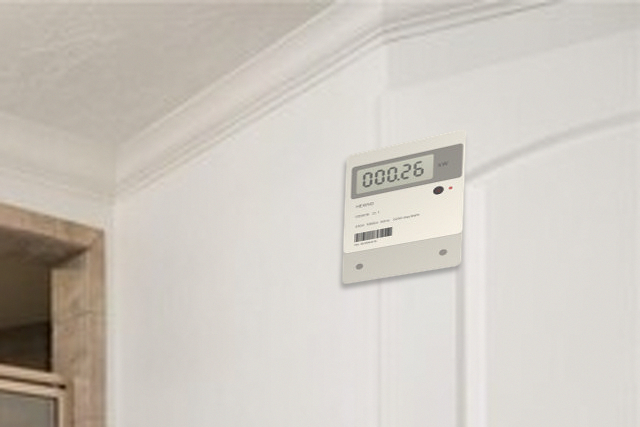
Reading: value=0.26 unit=kW
